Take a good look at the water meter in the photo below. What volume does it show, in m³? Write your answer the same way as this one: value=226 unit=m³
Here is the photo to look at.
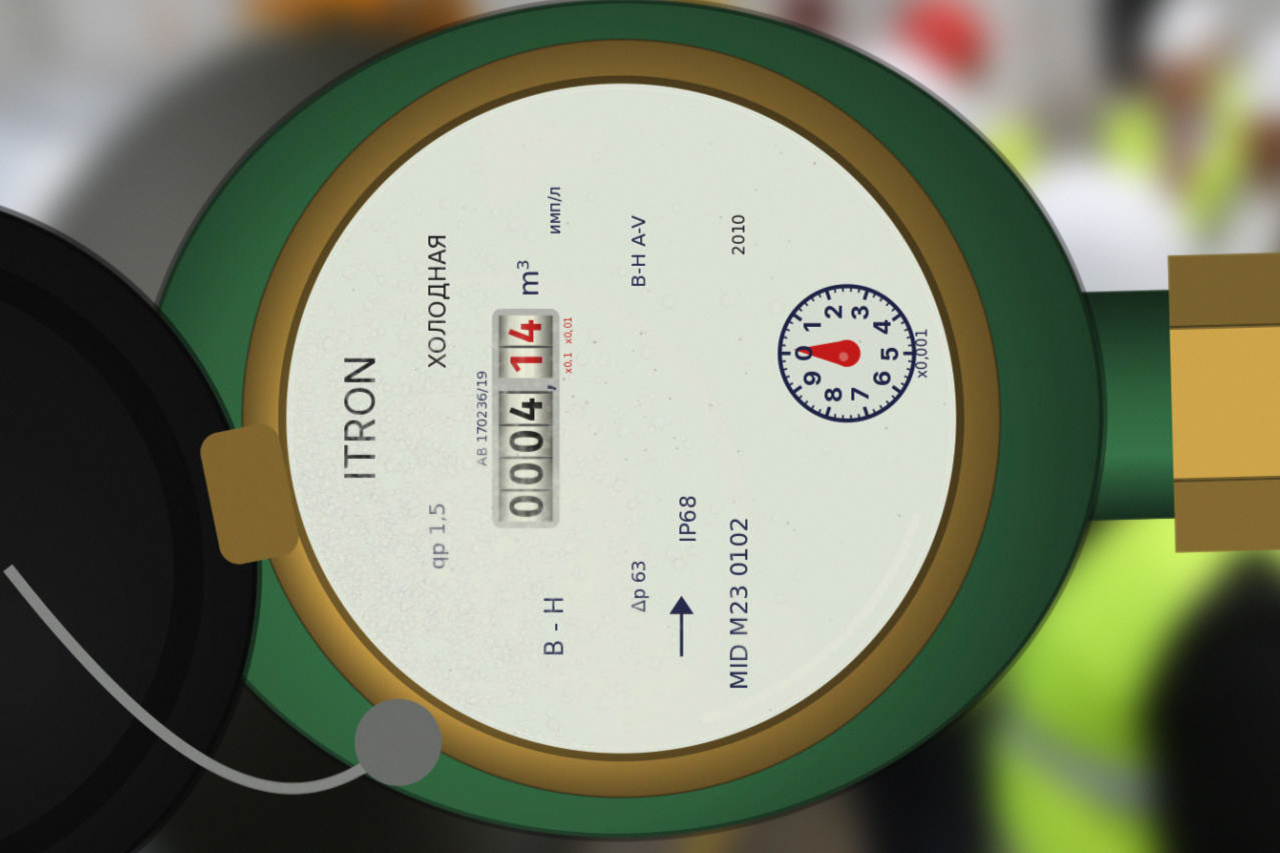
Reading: value=4.140 unit=m³
